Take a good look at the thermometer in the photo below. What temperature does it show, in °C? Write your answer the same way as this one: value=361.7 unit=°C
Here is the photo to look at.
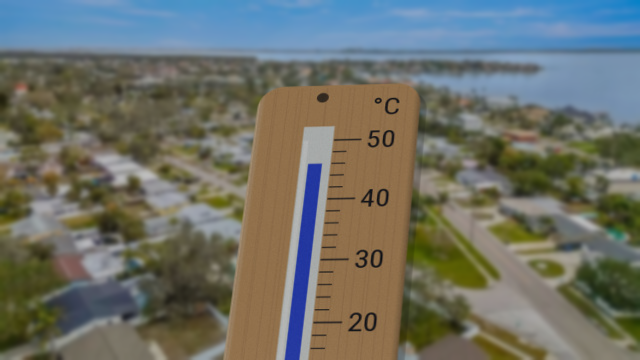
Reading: value=46 unit=°C
